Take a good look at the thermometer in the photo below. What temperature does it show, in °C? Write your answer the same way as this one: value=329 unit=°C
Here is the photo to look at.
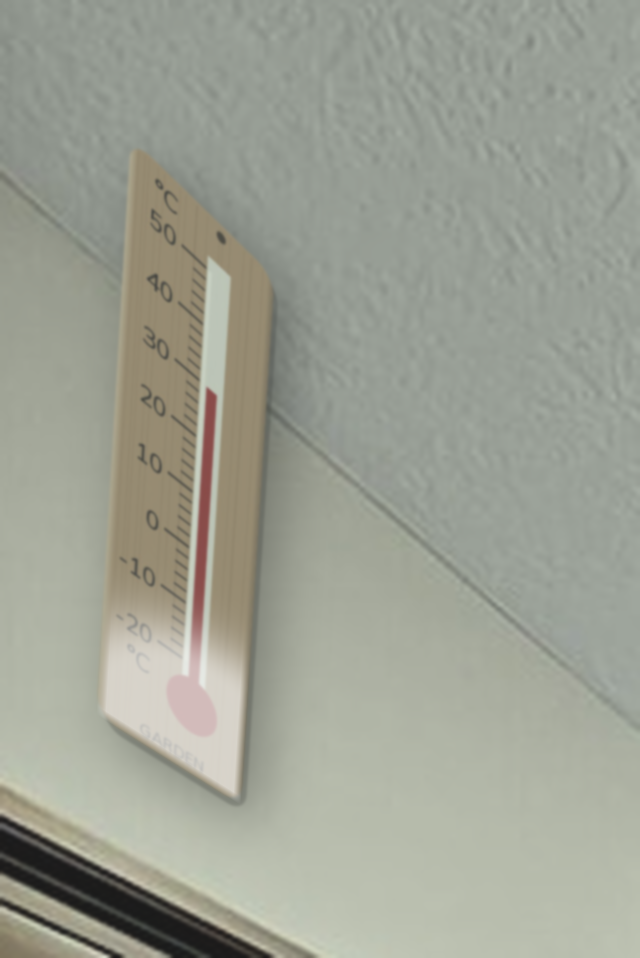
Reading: value=30 unit=°C
